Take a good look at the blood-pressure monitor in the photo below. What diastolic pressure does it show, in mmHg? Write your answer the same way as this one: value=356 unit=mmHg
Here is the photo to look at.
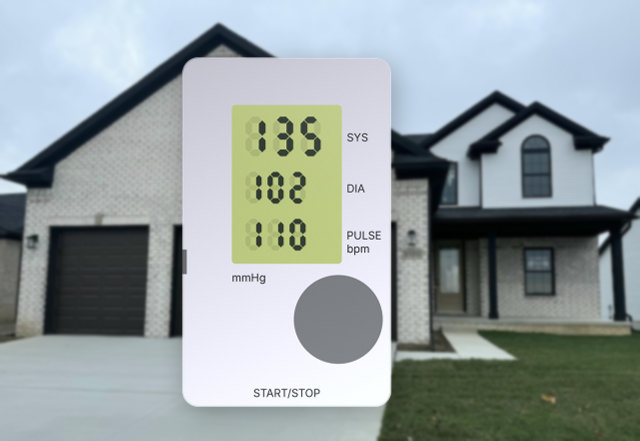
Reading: value=102 unit=mmHg
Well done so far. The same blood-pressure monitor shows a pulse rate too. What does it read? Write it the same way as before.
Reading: value=110 unit=bpm
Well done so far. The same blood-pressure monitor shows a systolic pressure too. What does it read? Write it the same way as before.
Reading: value=135 unit=mmHg
